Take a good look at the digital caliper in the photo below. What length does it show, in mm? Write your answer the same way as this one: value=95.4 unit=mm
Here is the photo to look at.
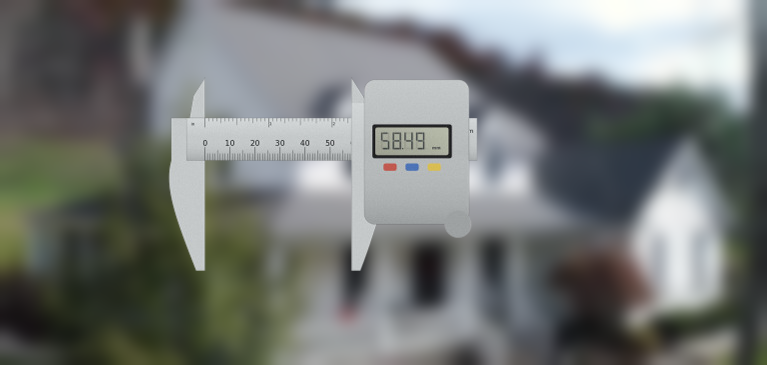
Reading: value=58.49 unit=mm
